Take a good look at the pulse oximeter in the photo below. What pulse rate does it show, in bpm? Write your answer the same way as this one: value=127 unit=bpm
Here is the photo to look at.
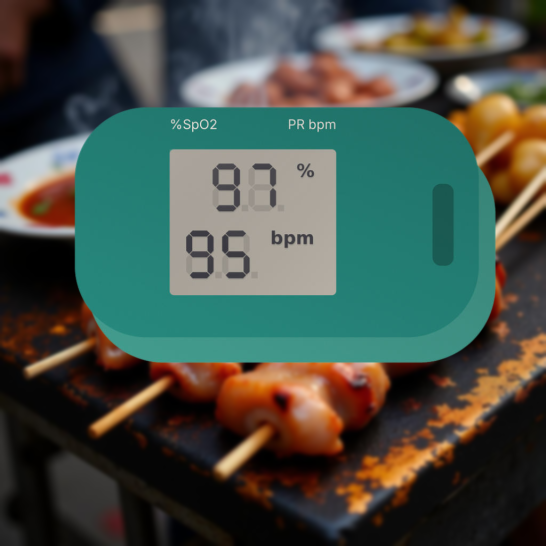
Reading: value=95 unit=bpm
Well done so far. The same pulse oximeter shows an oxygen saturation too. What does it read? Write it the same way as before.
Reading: value=97 unit=%
